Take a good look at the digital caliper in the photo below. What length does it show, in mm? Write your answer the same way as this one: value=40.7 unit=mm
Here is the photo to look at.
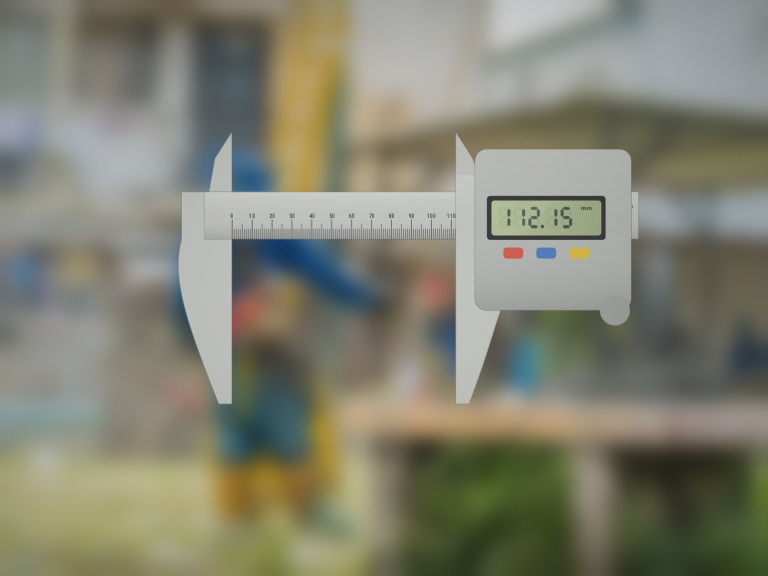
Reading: value=112.15 unit=mm
